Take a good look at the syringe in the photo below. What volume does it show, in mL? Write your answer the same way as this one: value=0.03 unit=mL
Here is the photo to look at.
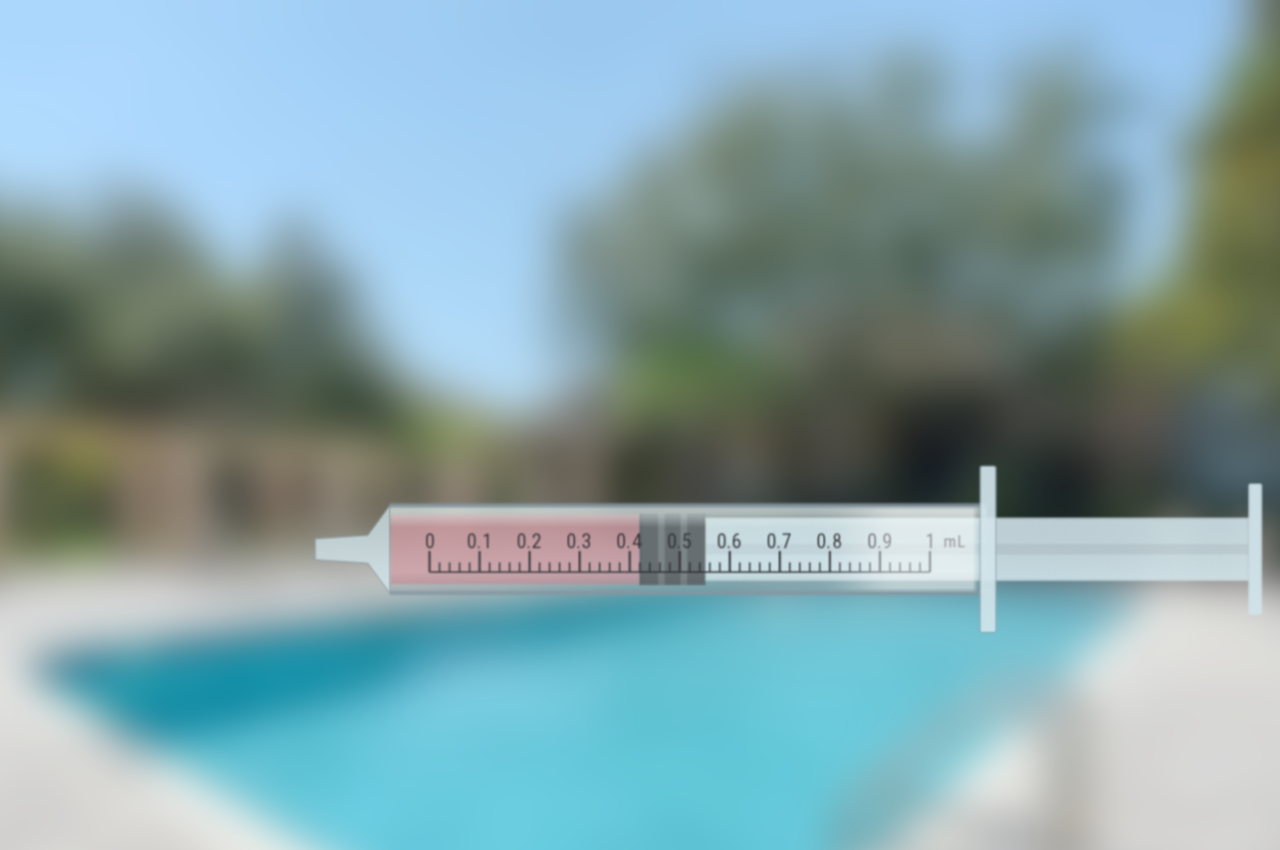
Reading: value=0.42 unit=mL
